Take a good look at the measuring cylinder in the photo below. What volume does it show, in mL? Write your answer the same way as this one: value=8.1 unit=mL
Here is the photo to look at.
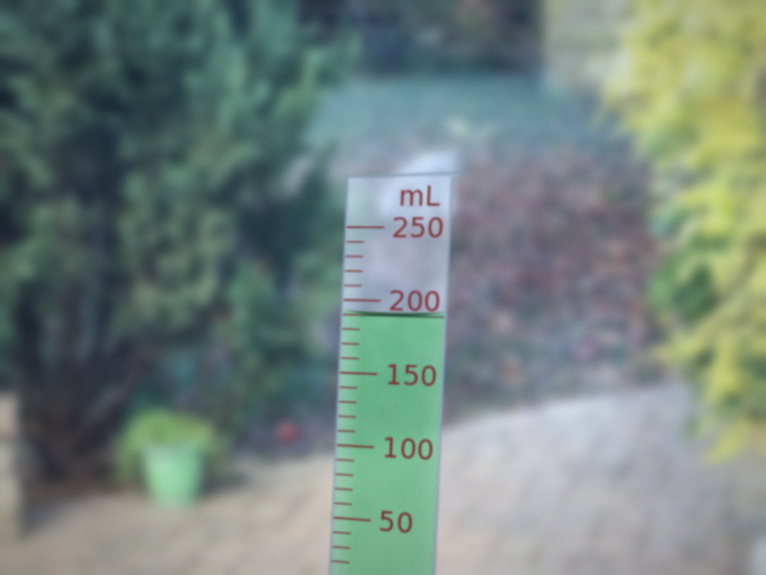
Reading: value=190 unit=mL
